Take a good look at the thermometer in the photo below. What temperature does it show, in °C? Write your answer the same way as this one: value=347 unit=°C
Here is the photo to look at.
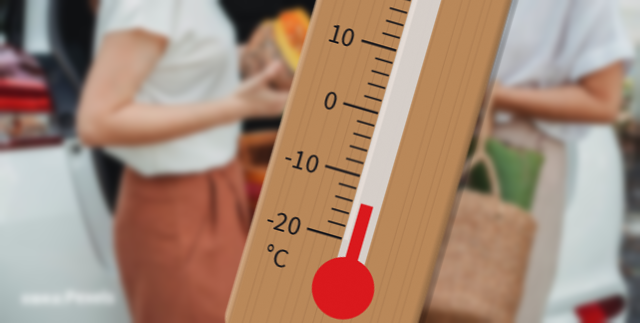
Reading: value=-14 unit=°C
